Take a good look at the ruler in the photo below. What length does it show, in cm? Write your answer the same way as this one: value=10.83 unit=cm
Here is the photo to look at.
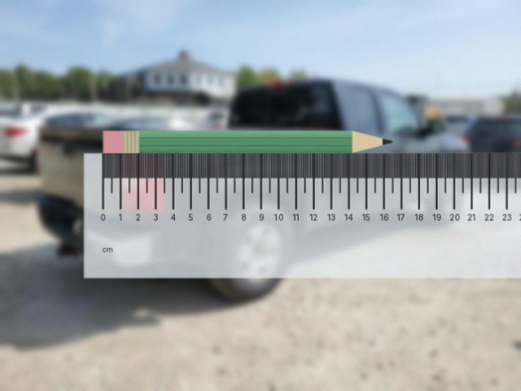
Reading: value=16.5 unit=cm
